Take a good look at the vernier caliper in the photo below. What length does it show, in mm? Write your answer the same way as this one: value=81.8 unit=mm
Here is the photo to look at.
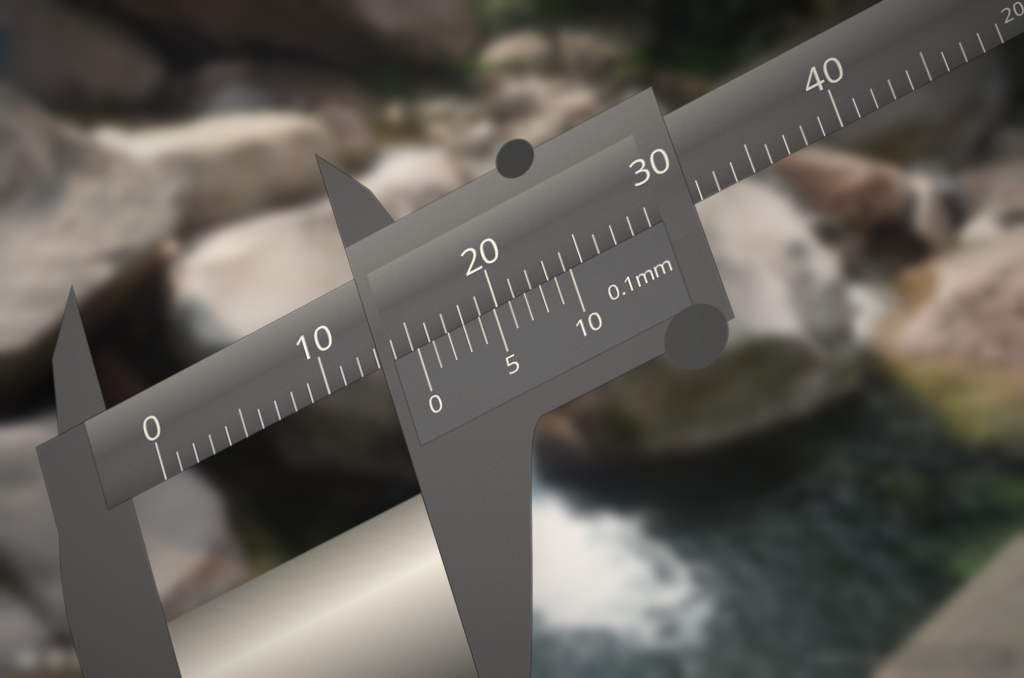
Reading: value=15.3 unit=mm
